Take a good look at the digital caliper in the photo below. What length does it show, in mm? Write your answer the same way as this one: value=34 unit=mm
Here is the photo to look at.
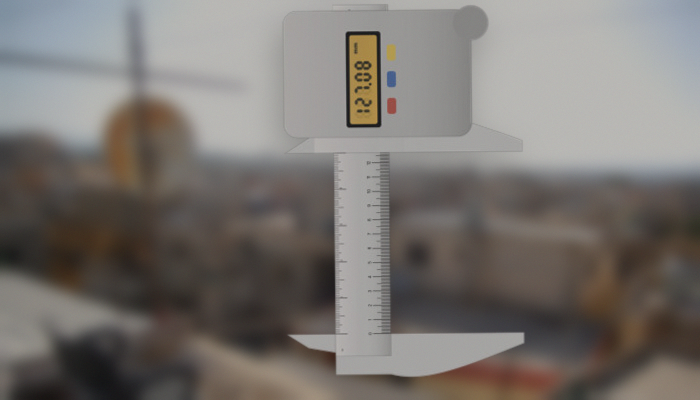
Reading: value=127.08 unit=mm
